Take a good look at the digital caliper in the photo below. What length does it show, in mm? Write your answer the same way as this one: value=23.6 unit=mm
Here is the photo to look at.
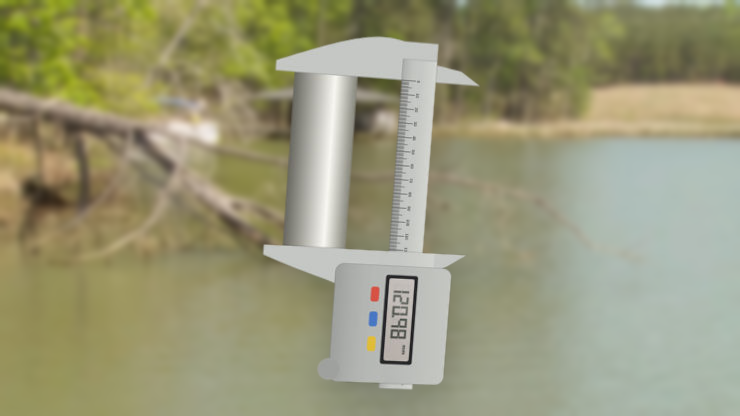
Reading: value=120.98 unit=mm
